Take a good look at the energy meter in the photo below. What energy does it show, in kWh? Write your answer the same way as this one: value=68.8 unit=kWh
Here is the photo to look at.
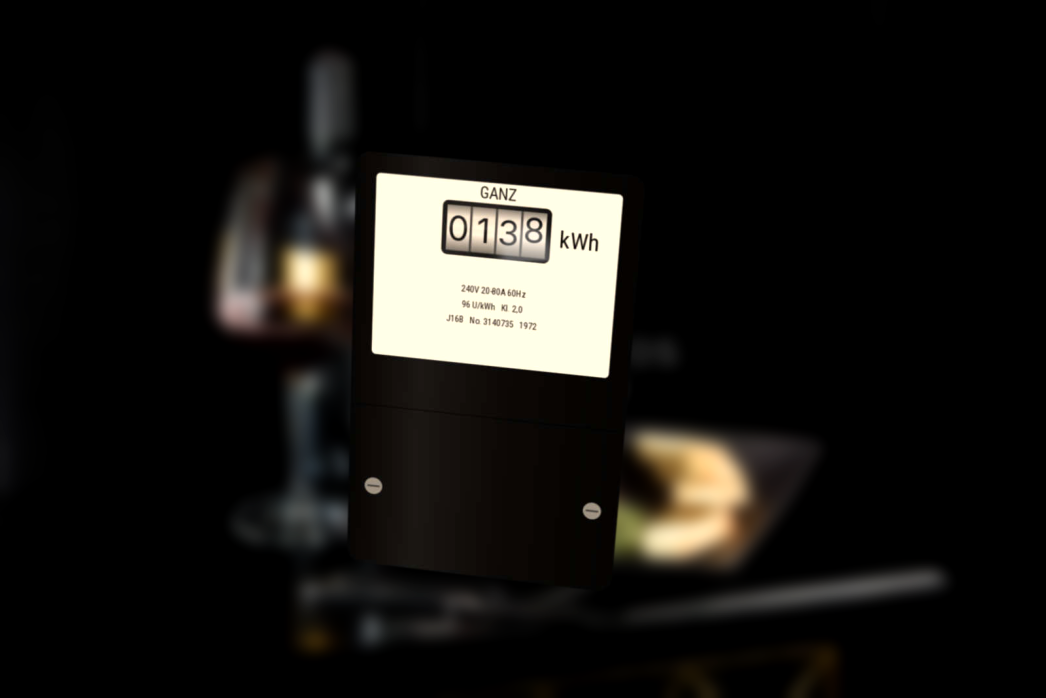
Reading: value=138 unit=kWh
